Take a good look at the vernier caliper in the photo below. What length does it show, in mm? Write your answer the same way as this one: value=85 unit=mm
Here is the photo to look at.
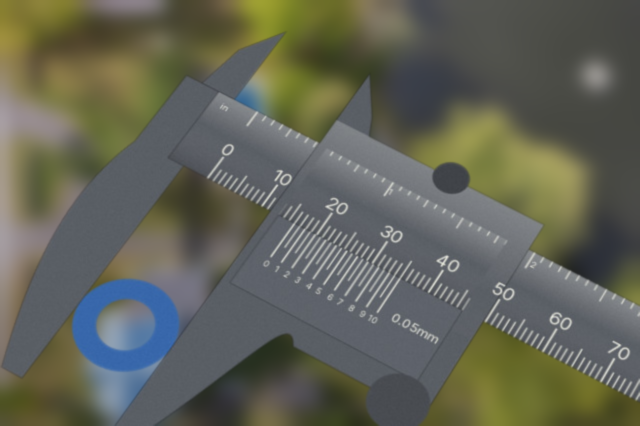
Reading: value=16.0 unit=mm
